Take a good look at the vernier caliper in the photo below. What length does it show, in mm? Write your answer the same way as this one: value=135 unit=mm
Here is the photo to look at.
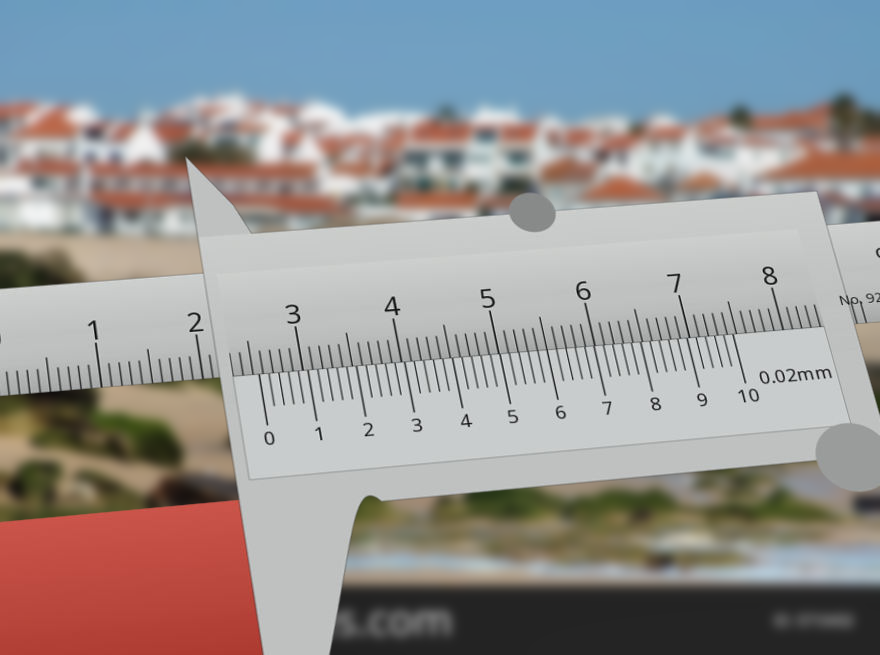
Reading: value=25.6 unit=mm
